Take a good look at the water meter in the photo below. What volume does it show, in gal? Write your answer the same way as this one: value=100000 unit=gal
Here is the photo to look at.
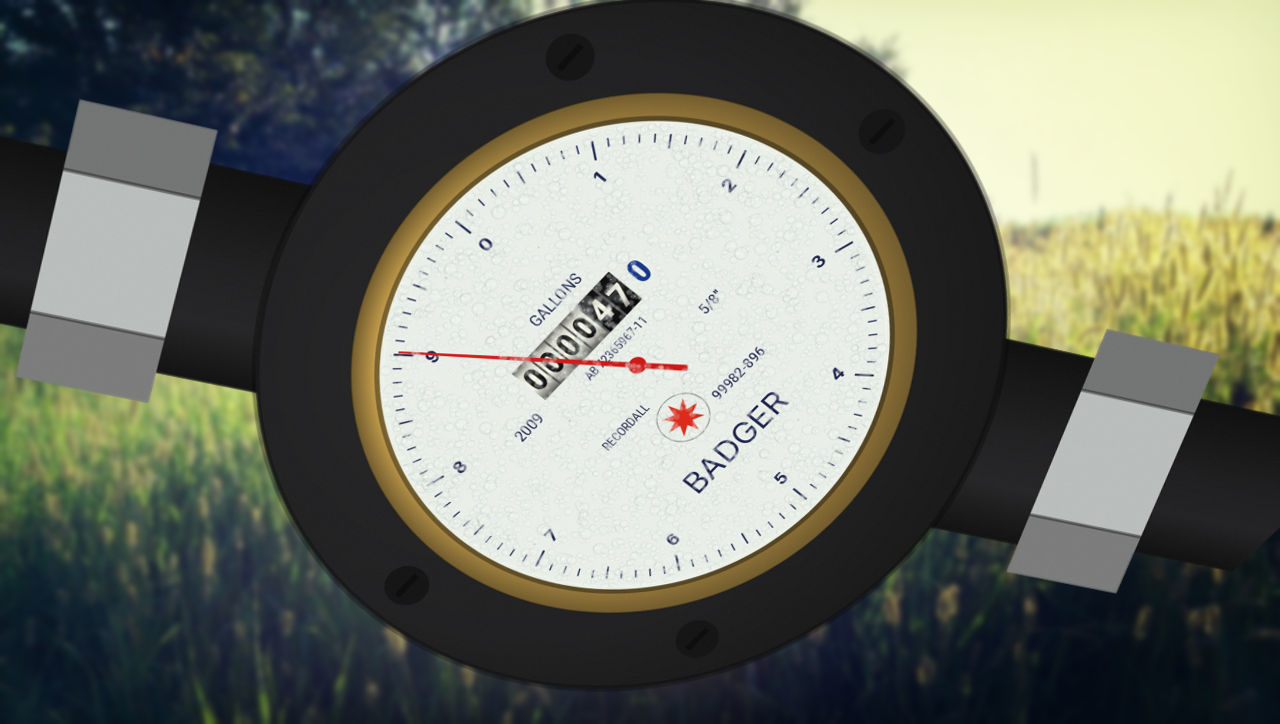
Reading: value=469.0 unit=gal
